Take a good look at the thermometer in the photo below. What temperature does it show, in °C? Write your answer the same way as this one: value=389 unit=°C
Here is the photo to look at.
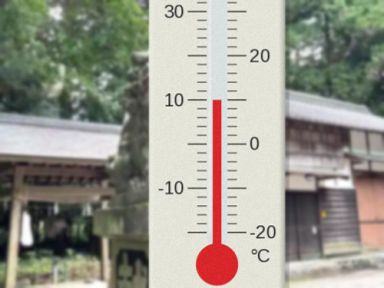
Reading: value=10 unit=°C
